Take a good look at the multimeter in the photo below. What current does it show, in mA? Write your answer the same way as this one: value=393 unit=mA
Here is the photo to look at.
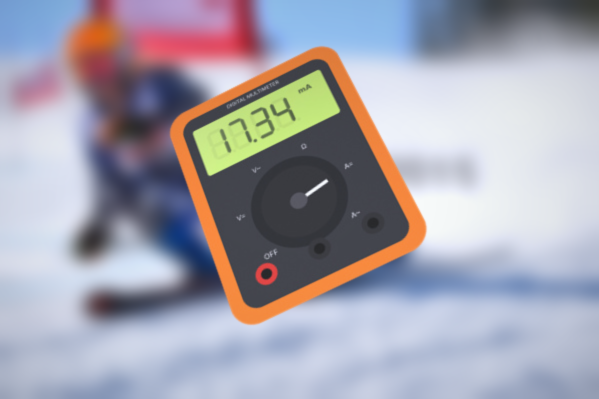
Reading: value=17.34 unit=mA
